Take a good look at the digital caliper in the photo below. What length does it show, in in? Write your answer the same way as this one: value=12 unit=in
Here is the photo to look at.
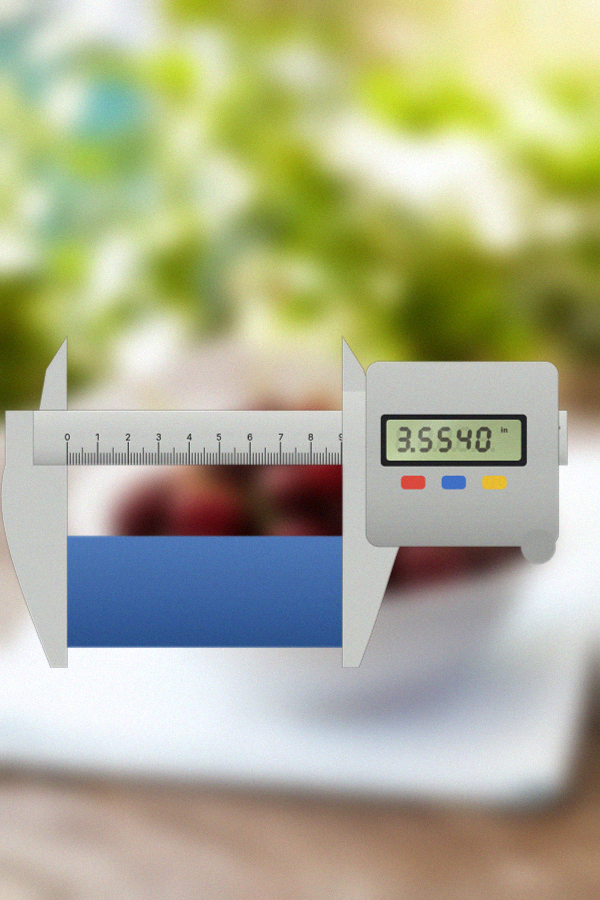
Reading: value=3.5540 unit=in
